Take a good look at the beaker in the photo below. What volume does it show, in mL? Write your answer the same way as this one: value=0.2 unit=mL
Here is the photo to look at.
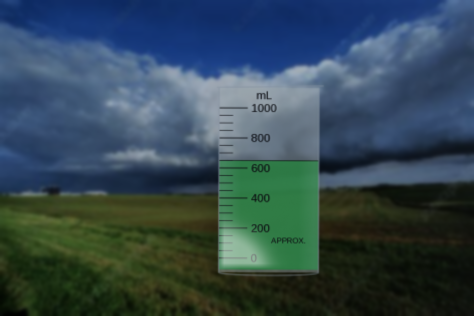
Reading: value=650 unit=mL
